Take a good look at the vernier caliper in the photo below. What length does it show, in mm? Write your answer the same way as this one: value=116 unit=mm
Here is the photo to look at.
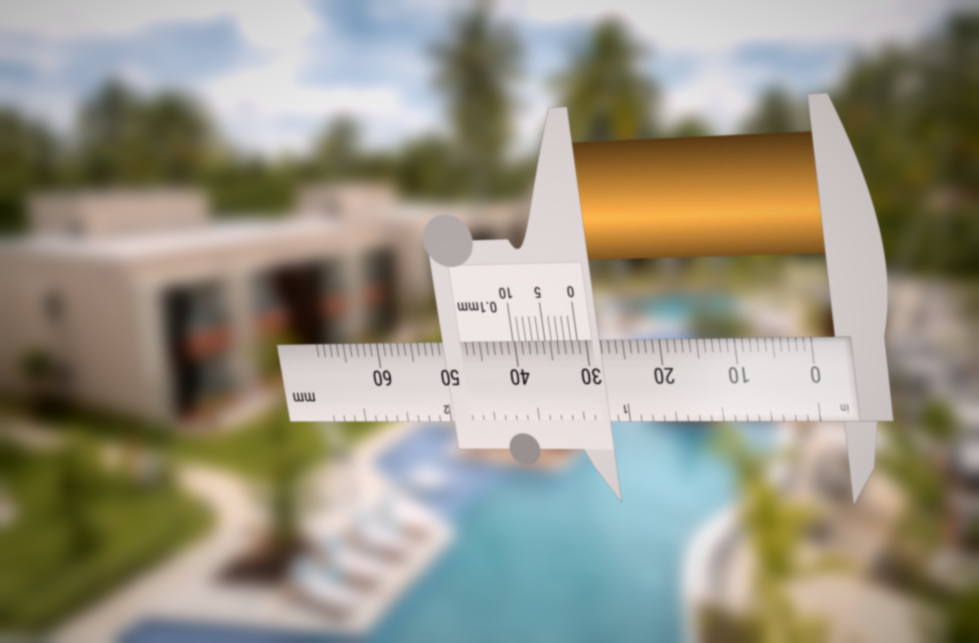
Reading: value=31.2 unit=mm
